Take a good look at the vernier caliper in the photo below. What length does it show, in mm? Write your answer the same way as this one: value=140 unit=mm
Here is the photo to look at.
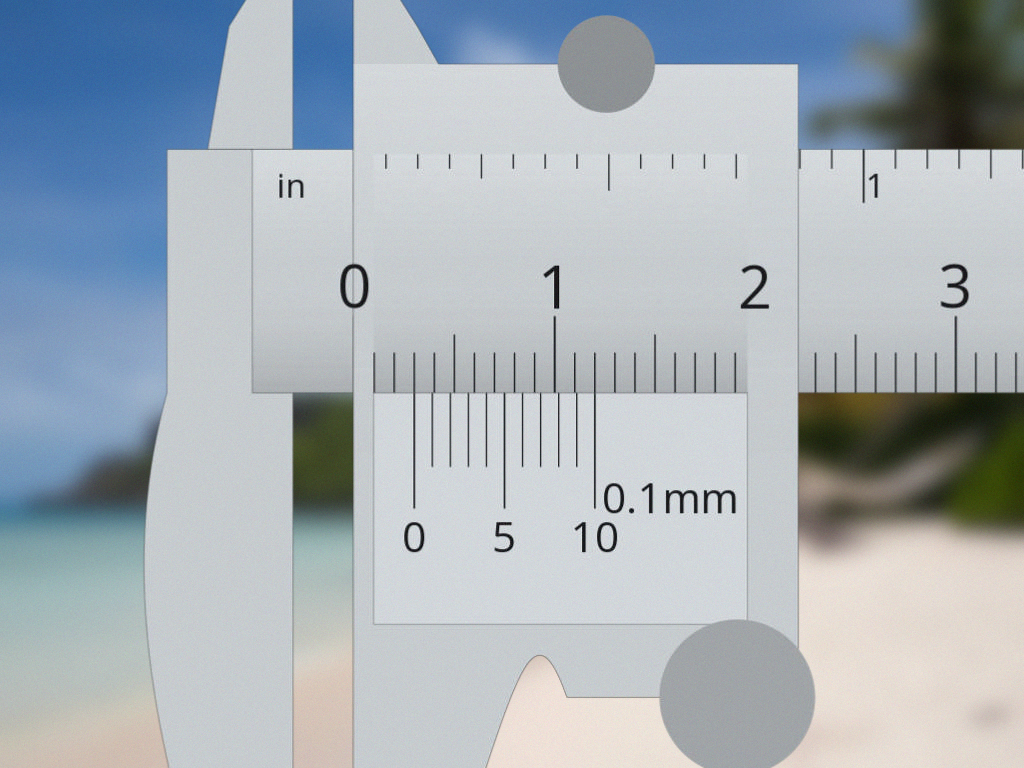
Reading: value=3.0 unit=mm
